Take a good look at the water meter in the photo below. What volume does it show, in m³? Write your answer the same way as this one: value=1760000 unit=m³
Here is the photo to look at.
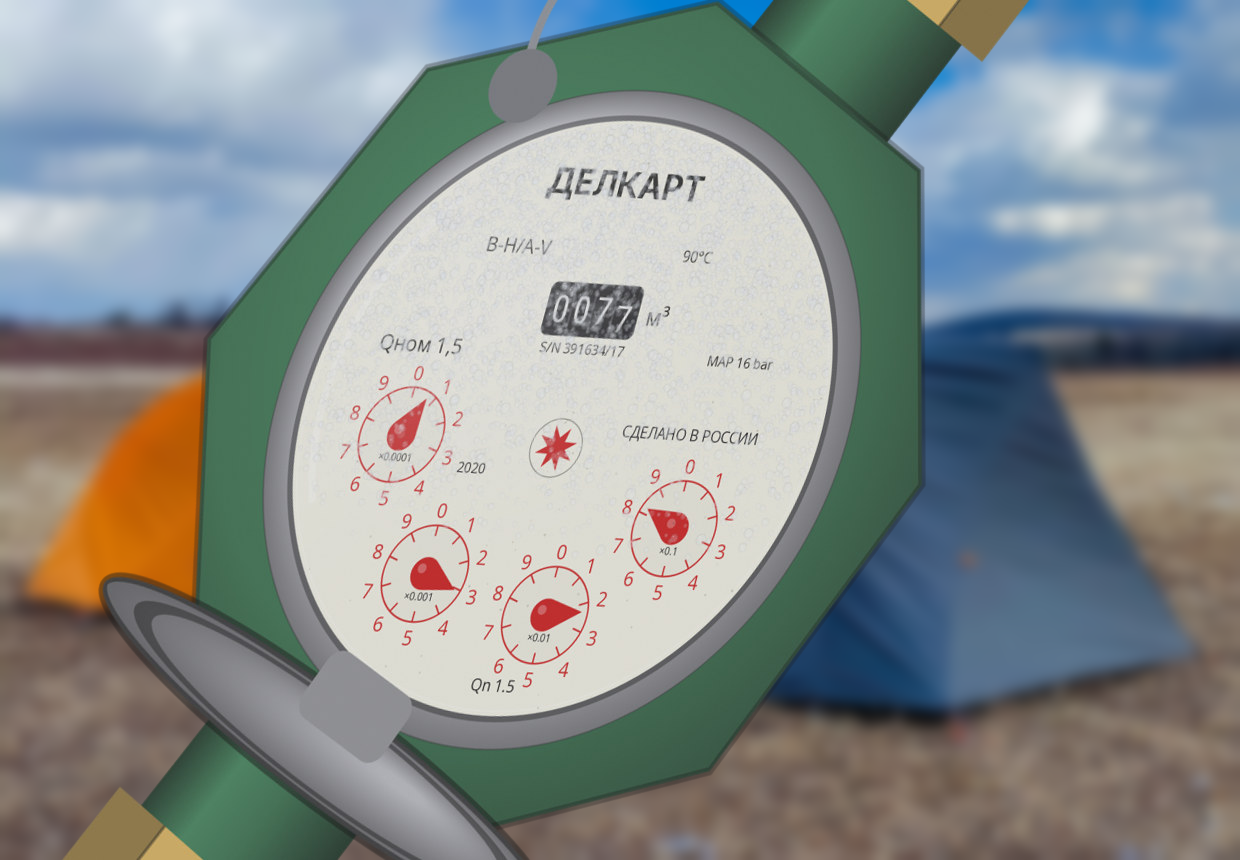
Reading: value=76.8230 unit=m³
